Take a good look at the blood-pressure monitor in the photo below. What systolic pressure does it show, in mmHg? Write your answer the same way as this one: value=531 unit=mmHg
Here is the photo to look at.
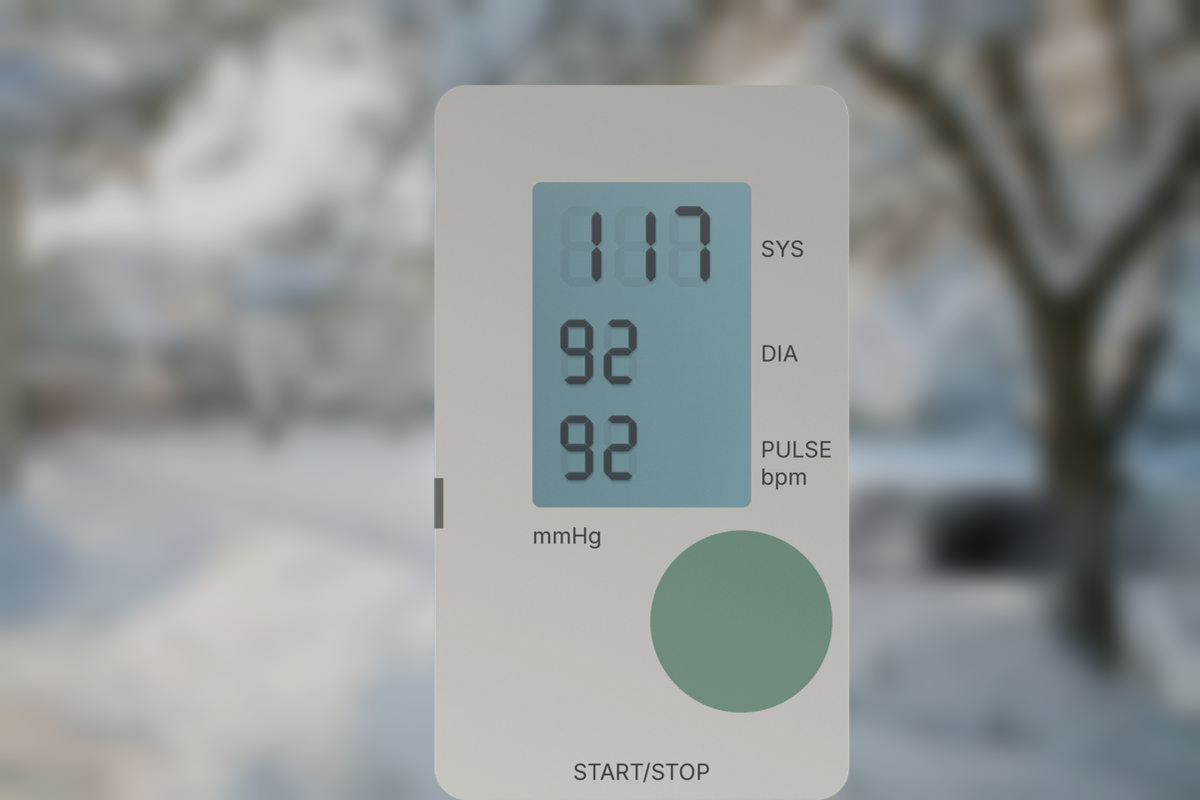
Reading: value=117 unit=mmHg
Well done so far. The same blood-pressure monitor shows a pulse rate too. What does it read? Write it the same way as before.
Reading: value=92 unit=bpm
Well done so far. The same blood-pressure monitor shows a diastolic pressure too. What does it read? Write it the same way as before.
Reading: value=92 unit=mmHg
